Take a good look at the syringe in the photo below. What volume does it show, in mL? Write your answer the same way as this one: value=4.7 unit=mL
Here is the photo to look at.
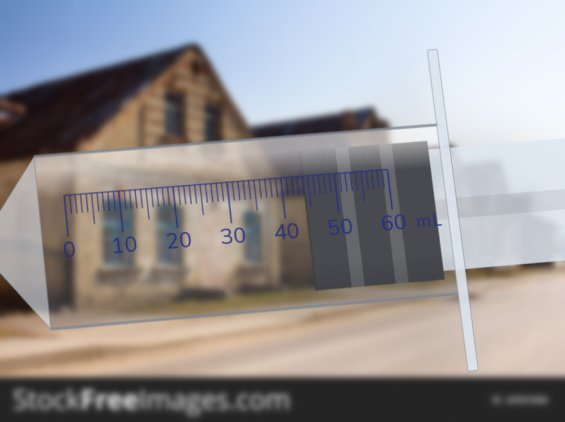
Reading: value=44 unit=mL
